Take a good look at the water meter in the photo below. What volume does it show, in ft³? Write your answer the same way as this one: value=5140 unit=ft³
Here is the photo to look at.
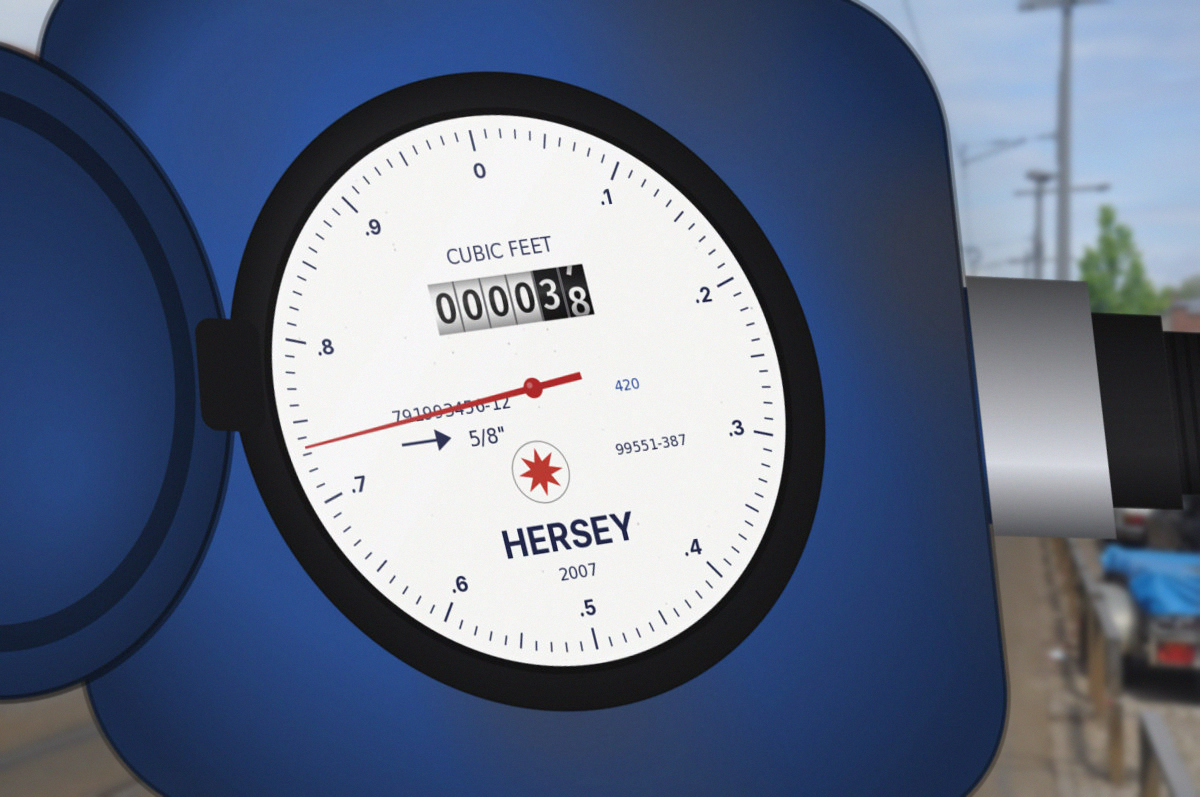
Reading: value=37.73 unit=ft³
